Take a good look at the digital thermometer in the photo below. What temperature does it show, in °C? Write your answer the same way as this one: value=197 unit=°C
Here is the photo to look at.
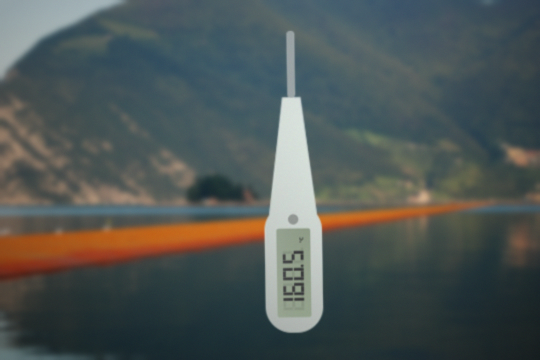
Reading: value=160.5 unit=°C
